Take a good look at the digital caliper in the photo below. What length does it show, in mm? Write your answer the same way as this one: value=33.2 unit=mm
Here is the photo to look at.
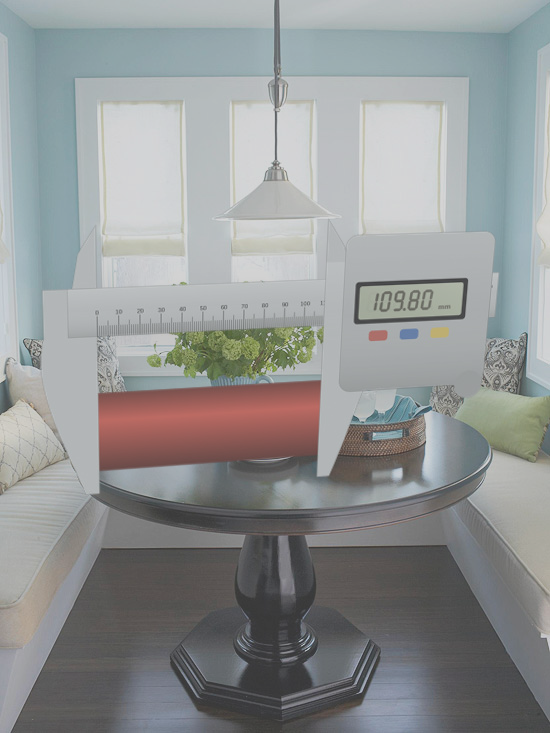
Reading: value=109.80 unit=mm
